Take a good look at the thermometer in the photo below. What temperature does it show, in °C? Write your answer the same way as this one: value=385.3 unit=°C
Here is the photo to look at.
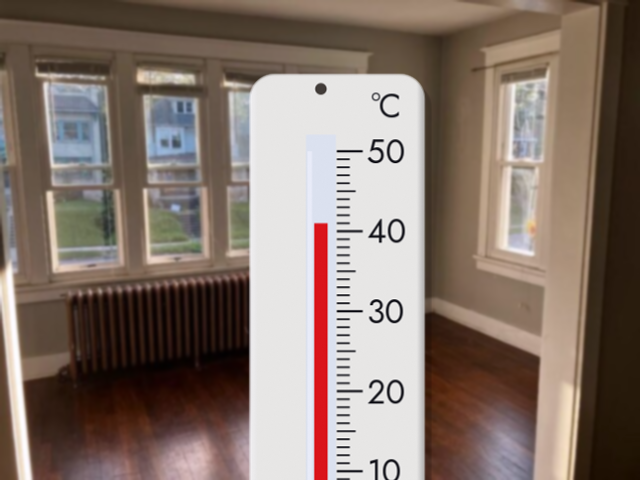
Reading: value=41 unit=°C
